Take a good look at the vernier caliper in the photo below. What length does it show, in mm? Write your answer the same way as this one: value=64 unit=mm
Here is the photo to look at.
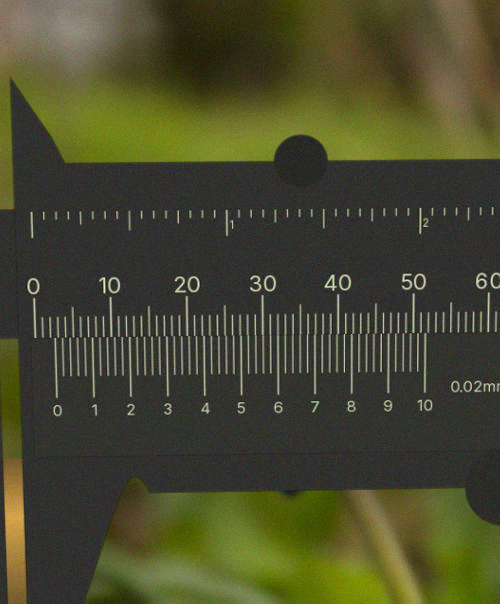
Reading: value=2.6 unit=mm
